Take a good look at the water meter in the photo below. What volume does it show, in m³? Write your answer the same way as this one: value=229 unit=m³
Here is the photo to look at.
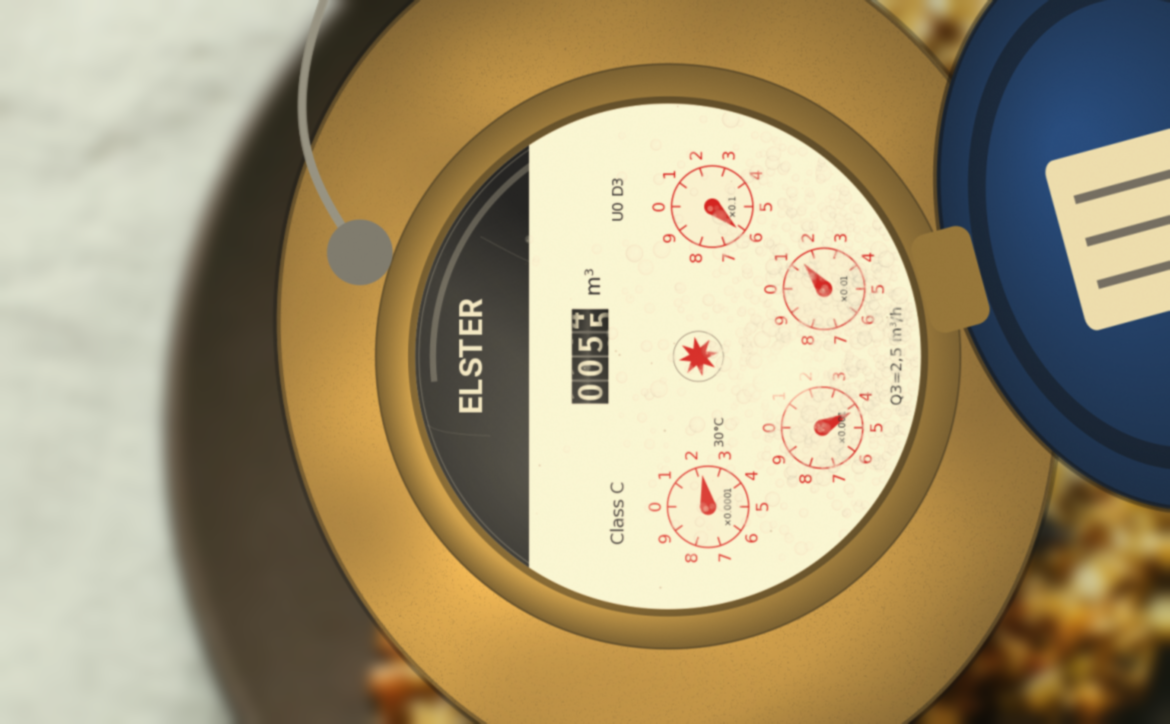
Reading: value=54.6142 unit=m³
